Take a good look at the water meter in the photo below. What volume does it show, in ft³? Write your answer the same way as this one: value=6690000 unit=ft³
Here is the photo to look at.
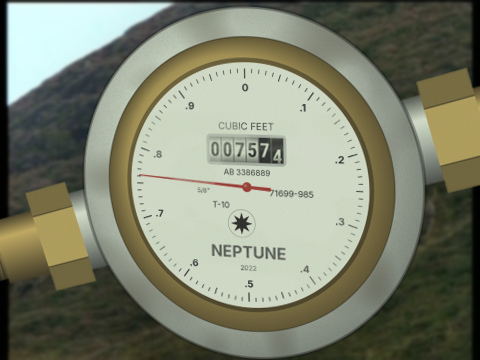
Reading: value=7573.76 unit=ft³
